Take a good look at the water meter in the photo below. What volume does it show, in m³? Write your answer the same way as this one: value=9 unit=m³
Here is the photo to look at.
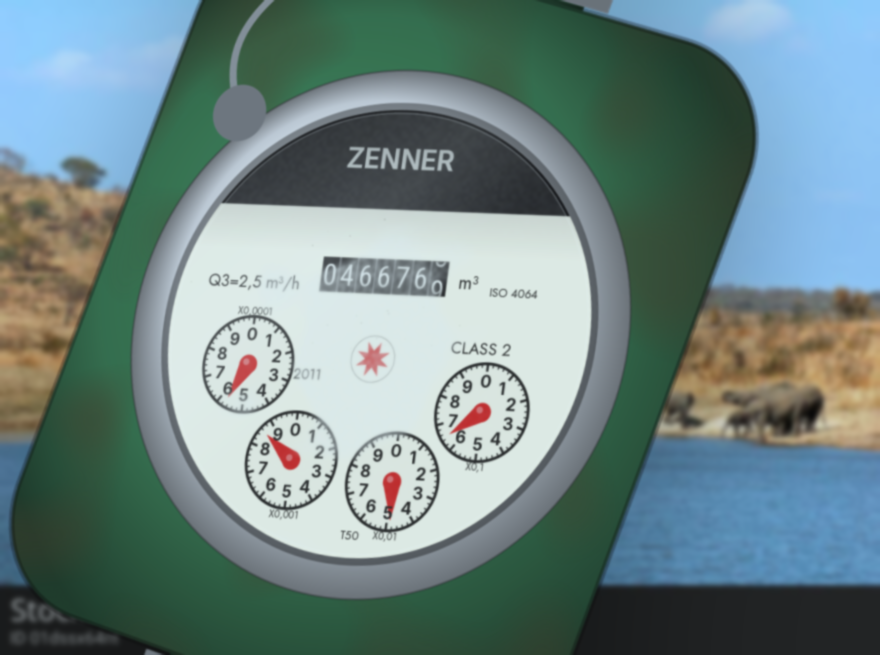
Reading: value=466768.6485 unit=m³
